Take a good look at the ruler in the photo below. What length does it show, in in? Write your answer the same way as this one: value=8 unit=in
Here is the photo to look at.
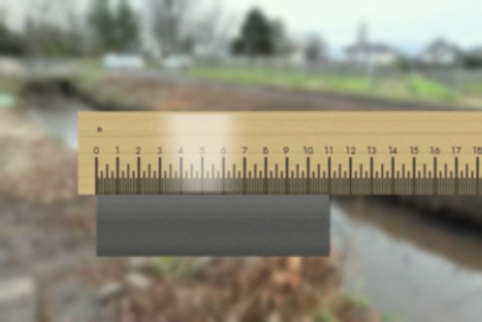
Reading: value=11 unit=in
